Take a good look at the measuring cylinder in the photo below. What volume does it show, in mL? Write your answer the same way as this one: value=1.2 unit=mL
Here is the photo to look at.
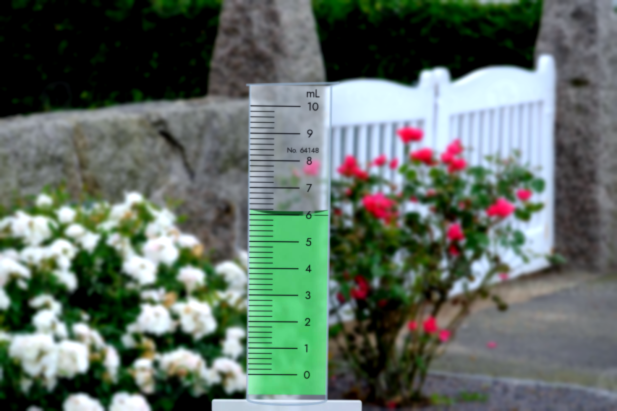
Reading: value=6 unit=mL
